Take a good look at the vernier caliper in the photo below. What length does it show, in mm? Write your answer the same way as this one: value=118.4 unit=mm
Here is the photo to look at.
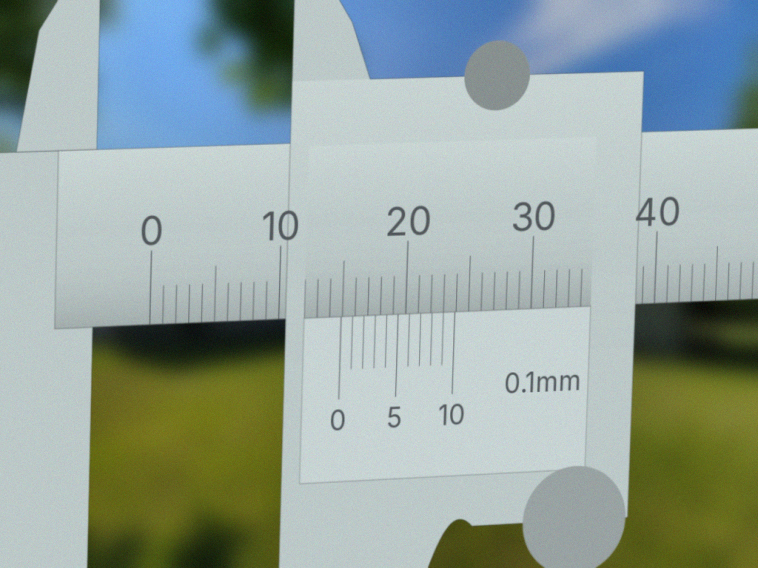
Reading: value=14.9 unit=mm
